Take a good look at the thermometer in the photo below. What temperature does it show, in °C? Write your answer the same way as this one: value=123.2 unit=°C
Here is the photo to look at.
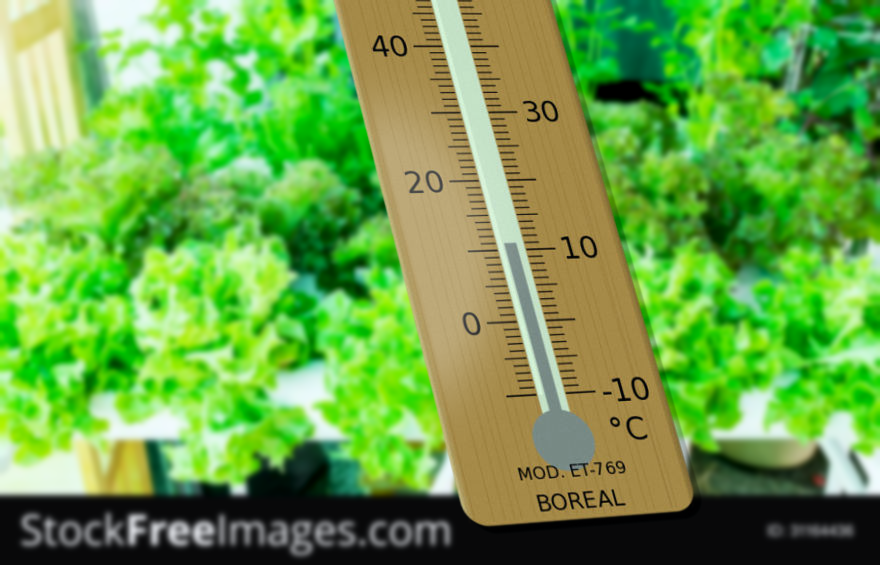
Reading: value=11 unit=°C
